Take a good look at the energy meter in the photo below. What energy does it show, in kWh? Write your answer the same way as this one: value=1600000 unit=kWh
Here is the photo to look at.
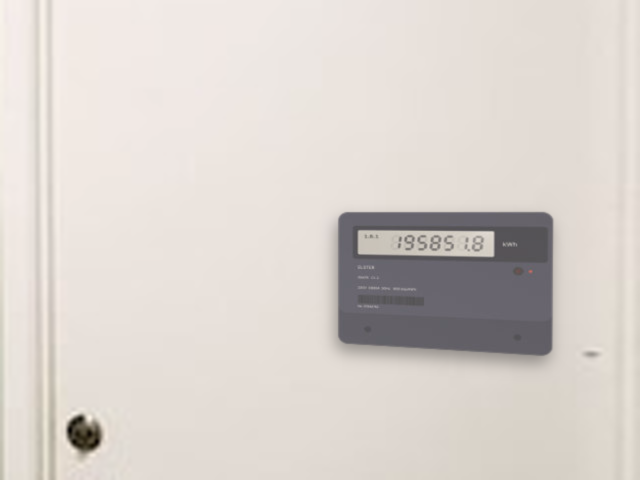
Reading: value=195851.8 unit=kWh
